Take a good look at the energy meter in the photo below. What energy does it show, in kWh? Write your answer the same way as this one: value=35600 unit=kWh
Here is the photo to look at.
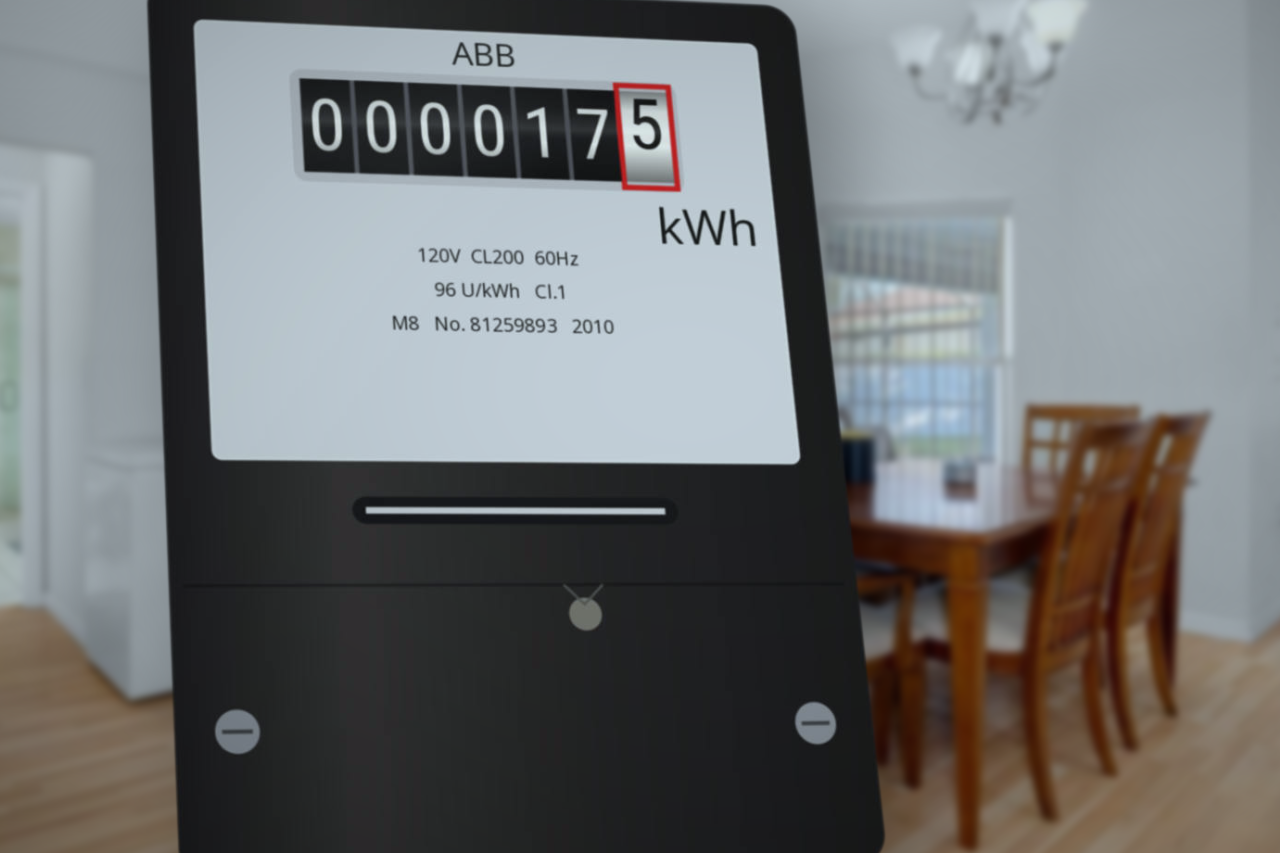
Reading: value=17.5 unit=kWh
